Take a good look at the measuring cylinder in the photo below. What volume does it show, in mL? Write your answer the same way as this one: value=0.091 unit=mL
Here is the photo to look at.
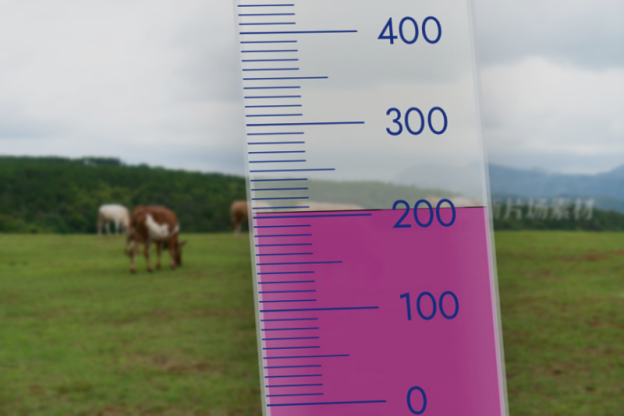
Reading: value=205 unit=mL
